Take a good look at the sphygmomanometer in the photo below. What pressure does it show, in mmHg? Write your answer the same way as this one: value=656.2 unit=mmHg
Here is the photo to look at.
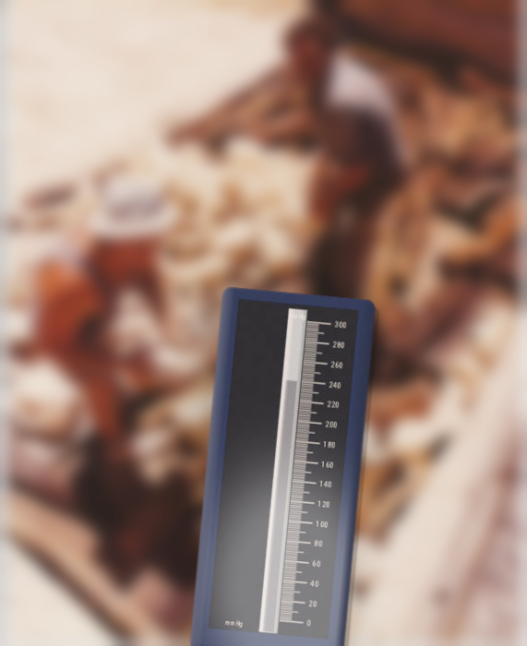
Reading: value=240 unit=mmHg
